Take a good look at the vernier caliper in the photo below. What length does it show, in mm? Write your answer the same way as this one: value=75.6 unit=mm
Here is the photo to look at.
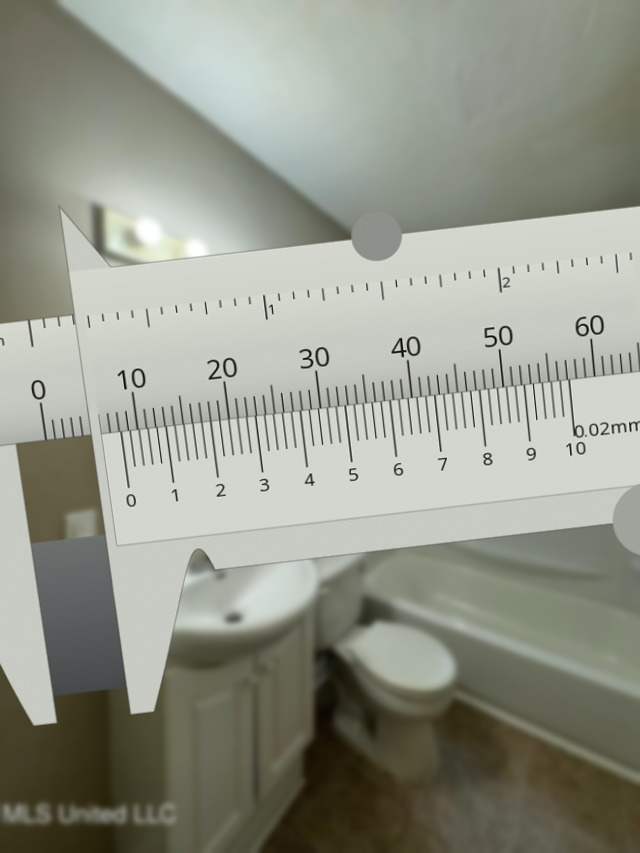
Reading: value=8.2 unit=mm
